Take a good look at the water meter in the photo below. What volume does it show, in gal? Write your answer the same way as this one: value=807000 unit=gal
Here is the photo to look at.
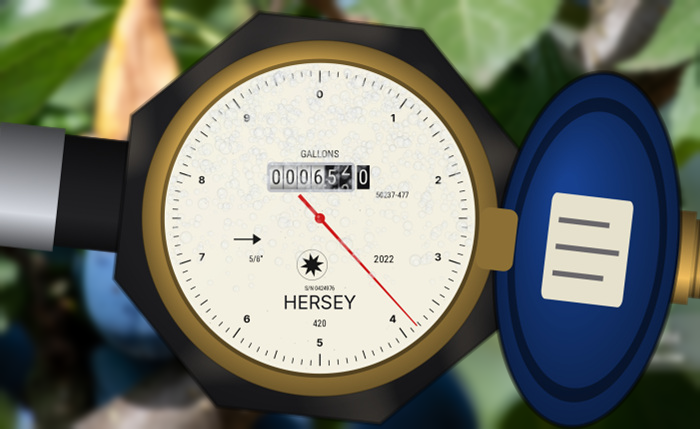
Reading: value=6523.8 unit=gal
